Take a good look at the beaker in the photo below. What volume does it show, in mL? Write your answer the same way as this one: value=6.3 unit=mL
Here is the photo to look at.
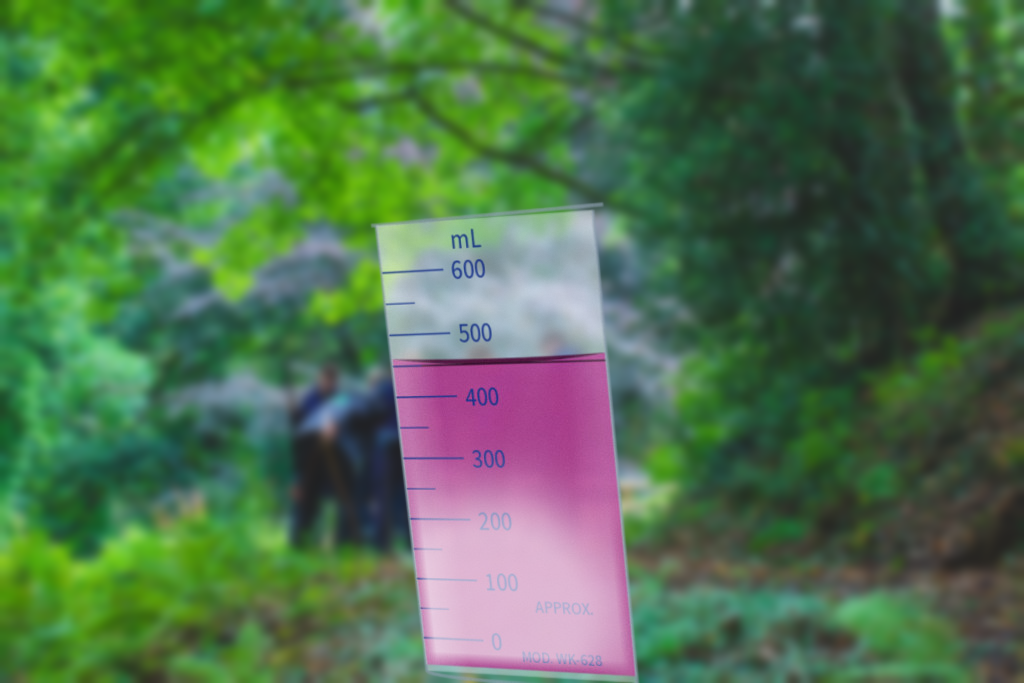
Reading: value=450 unit=mL
